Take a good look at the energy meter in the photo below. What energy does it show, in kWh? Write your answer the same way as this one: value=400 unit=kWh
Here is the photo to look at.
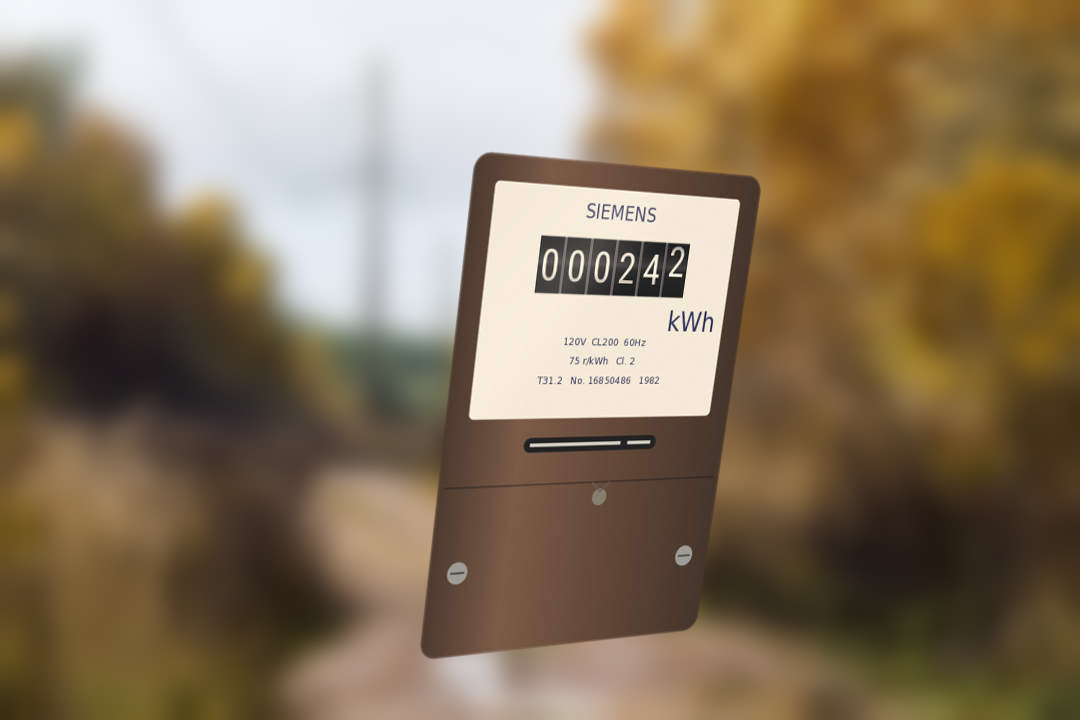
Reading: value=242 unit=kWh
